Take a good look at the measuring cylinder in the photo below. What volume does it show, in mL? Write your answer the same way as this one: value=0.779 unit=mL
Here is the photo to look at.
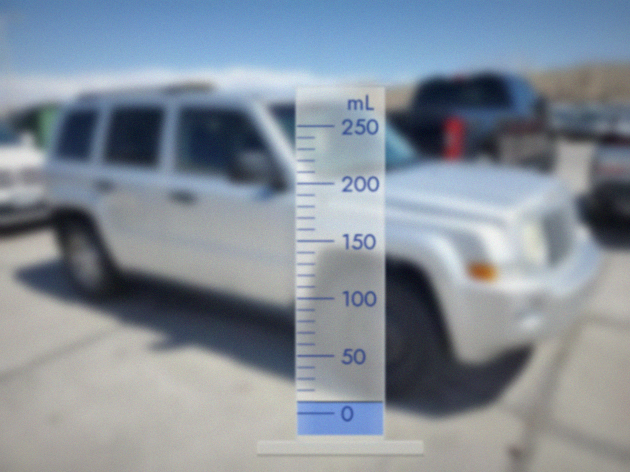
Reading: value=10 unit=mL
